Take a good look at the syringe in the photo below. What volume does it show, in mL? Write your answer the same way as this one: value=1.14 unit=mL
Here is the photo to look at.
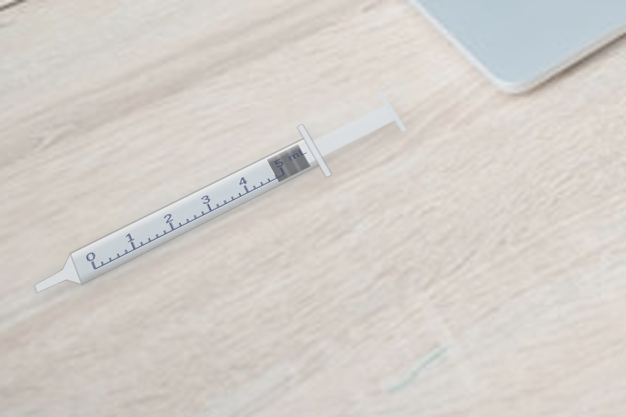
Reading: value=4.8 unit=mL
